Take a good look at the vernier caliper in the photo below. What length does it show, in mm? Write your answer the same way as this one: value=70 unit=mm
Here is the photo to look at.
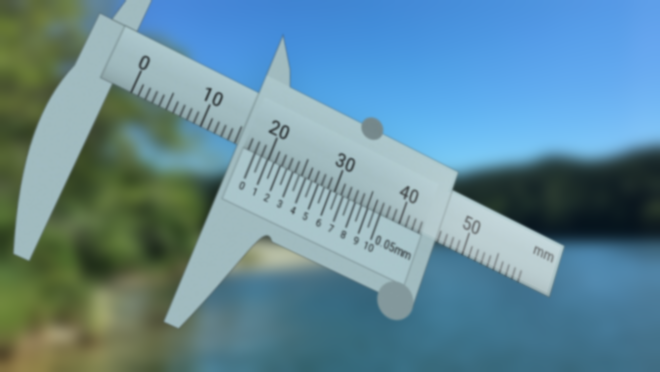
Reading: value=18.0 unit=mm
